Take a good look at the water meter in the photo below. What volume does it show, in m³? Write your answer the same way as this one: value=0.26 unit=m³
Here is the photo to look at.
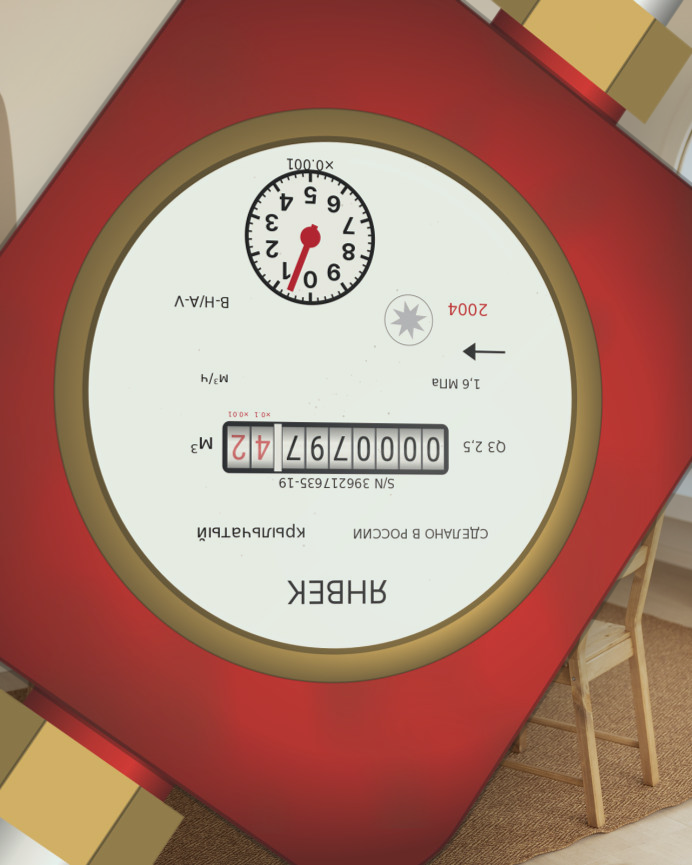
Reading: value=797.420 unit=m³
